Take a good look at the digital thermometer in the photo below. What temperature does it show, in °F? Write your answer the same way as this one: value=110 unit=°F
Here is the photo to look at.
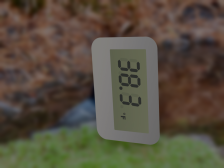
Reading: value=38.3 unit=°F
